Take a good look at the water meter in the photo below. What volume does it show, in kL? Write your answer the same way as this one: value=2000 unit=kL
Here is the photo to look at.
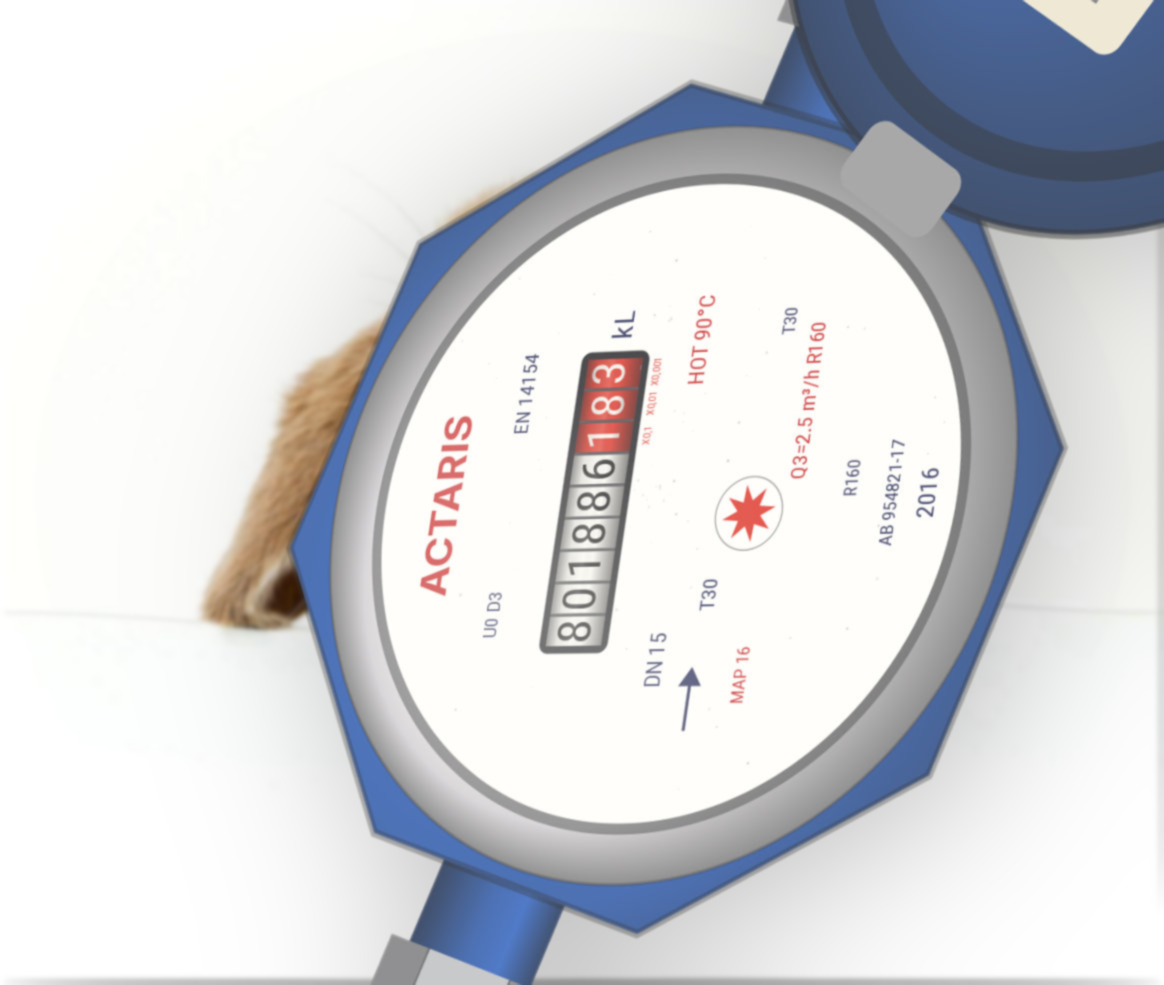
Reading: value=801886.183 unit=kL
